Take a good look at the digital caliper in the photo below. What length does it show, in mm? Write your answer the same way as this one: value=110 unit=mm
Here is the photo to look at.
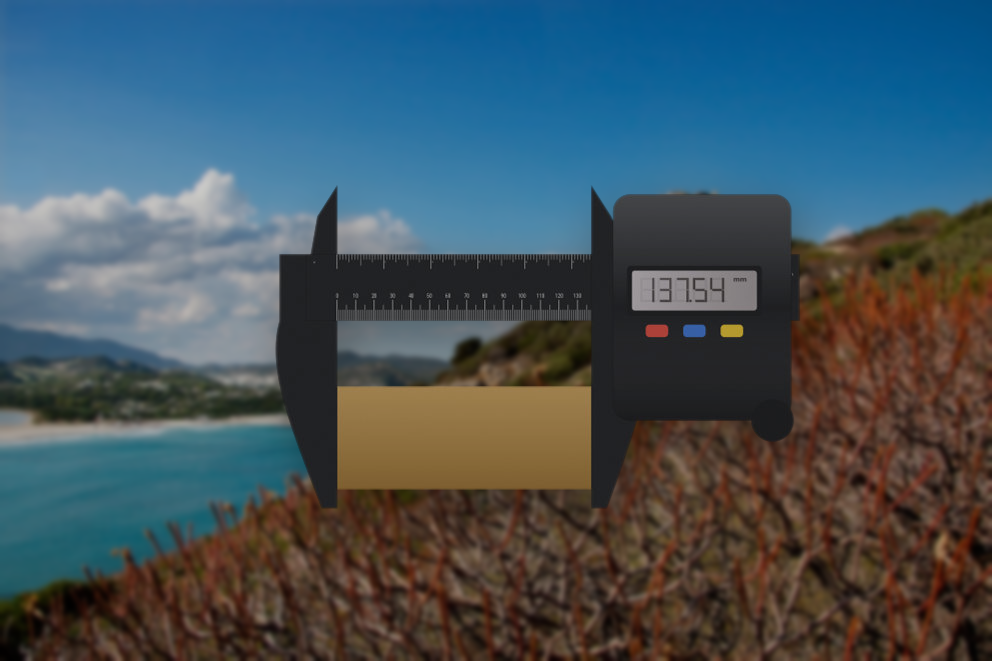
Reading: value=137.54 unit=mm
